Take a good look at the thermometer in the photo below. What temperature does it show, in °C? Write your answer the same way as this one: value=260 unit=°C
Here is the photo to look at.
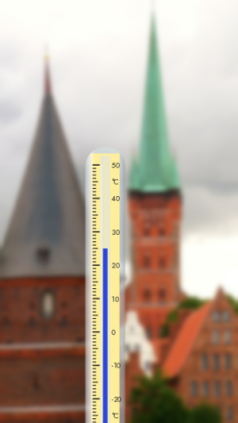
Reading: value=25 unit=°C
